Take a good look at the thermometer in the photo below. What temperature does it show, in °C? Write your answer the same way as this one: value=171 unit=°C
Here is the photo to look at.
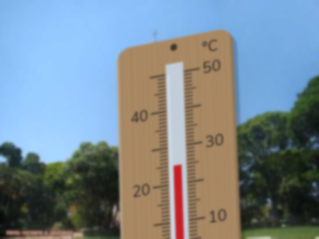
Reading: value=25 unit=°C
